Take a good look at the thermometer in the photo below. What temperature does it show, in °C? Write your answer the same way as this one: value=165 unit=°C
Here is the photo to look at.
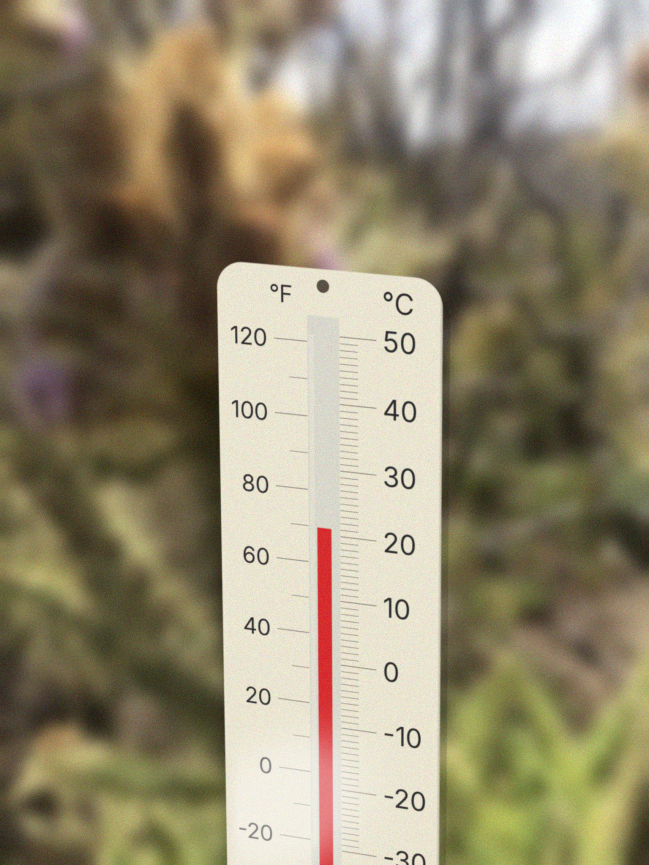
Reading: value=21 unit=°C
